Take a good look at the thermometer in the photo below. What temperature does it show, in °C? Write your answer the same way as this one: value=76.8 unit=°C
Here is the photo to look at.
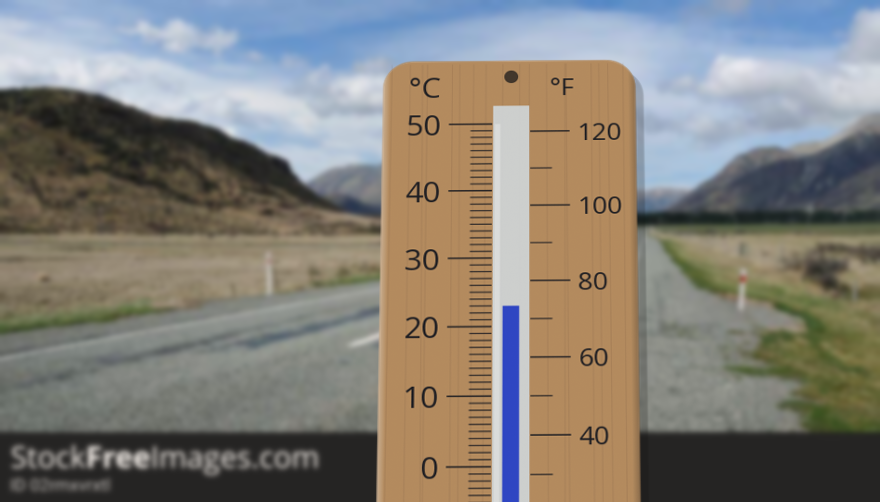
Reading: value=23 unit=°C
